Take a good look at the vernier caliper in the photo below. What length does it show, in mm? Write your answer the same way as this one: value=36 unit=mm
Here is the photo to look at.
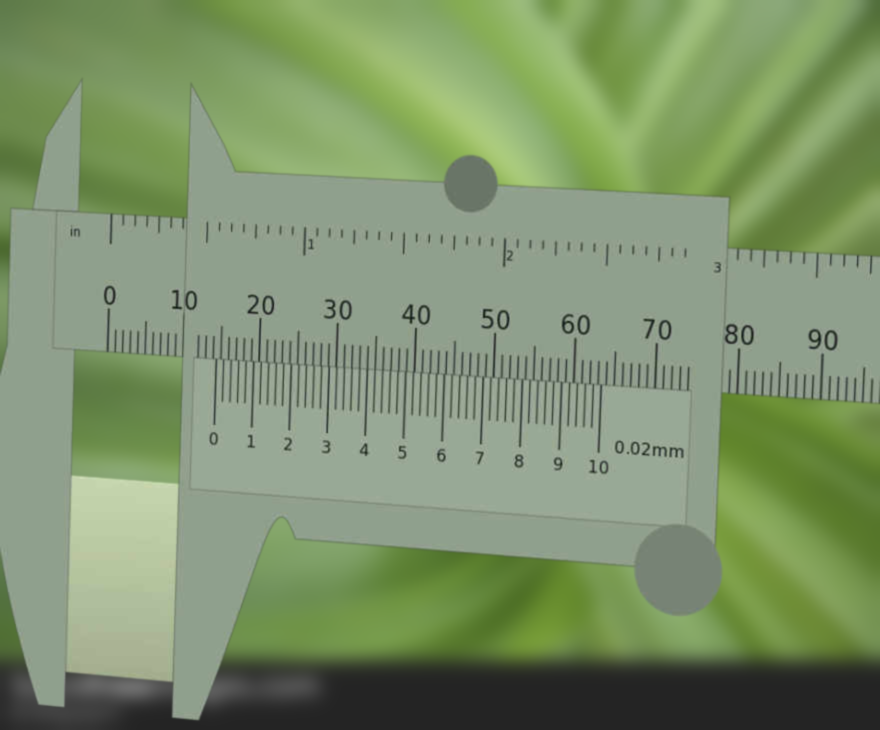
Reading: value=14.4 unit=mm
